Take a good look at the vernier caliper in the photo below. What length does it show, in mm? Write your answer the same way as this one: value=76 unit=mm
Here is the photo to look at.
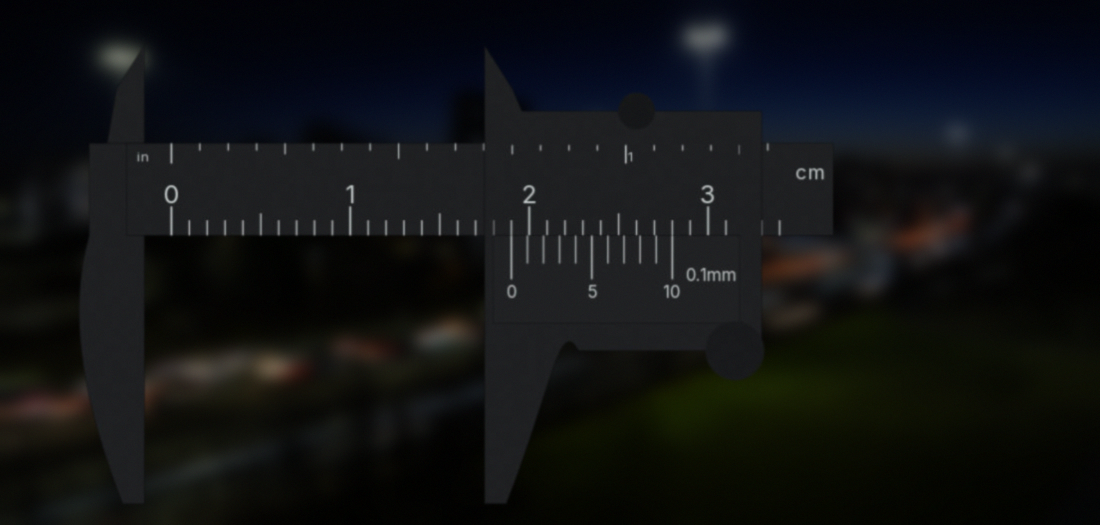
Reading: value=19.0 unit=mm
